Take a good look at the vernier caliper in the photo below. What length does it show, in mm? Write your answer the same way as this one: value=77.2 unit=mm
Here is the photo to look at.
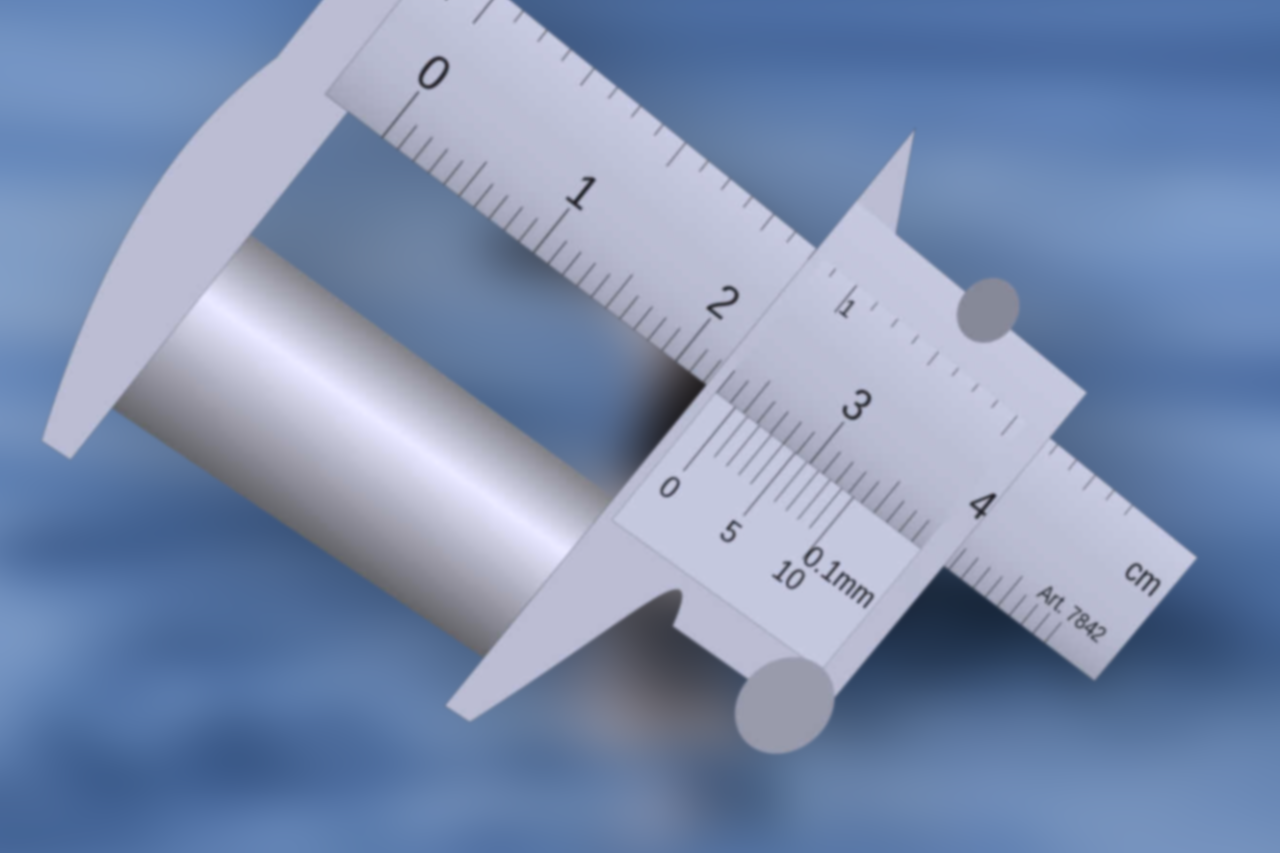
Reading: value=24.4 unit=mm
